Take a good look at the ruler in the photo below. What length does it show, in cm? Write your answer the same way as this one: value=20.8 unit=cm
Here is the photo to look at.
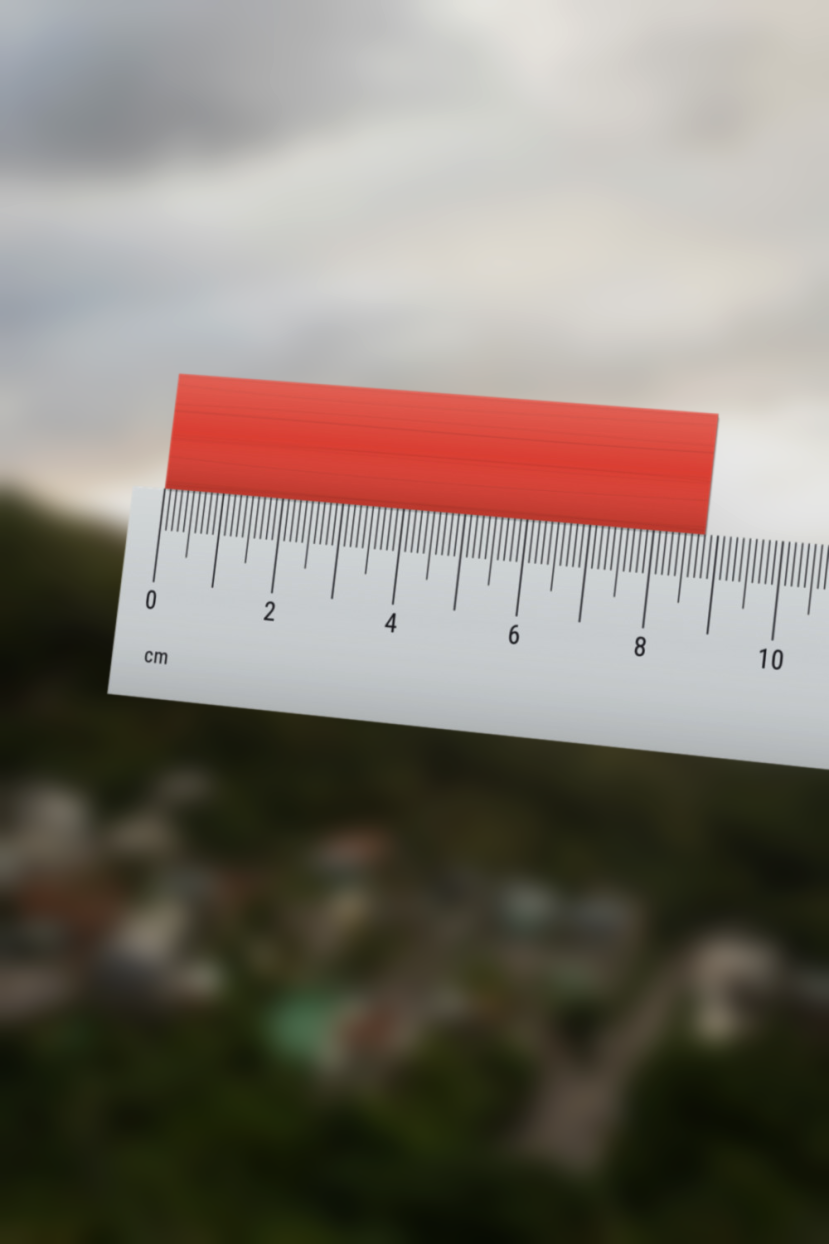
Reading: value=8.8 unit=cm
